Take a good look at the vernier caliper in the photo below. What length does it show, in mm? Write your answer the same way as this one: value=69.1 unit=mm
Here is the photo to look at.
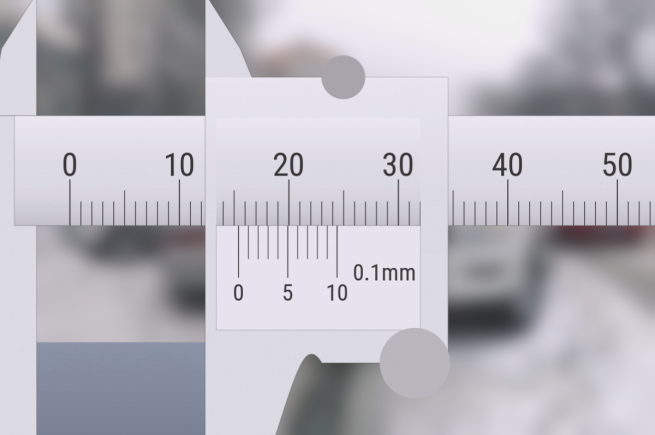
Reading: value=15.4 unit=mm
